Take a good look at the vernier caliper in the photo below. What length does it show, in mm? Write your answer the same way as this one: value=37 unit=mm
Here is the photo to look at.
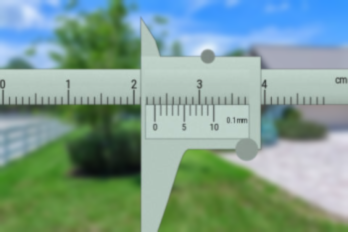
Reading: value=23.2 unit=mm
